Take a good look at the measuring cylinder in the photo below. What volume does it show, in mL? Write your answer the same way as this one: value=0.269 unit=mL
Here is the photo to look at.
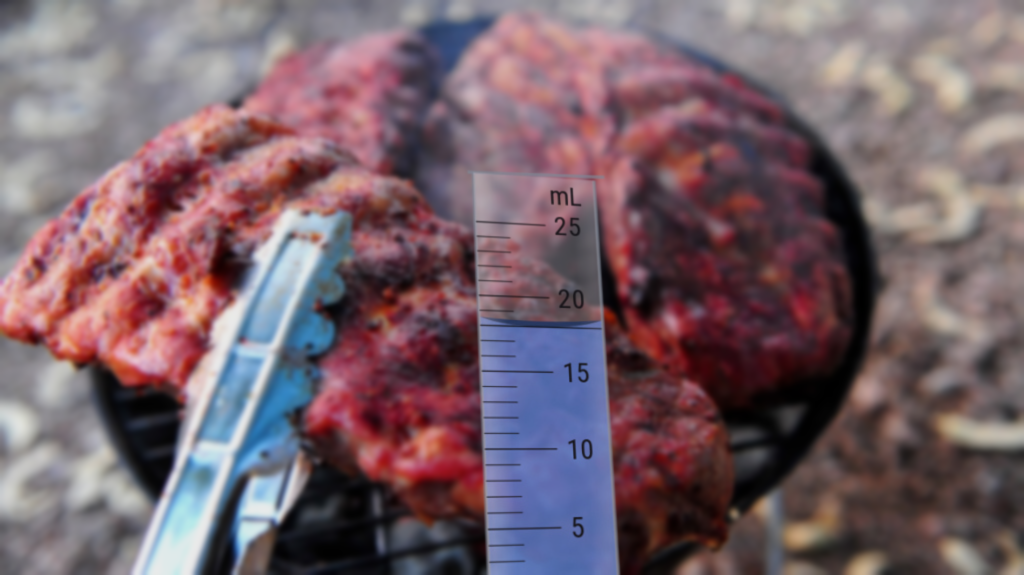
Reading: value=18 unit=mL
